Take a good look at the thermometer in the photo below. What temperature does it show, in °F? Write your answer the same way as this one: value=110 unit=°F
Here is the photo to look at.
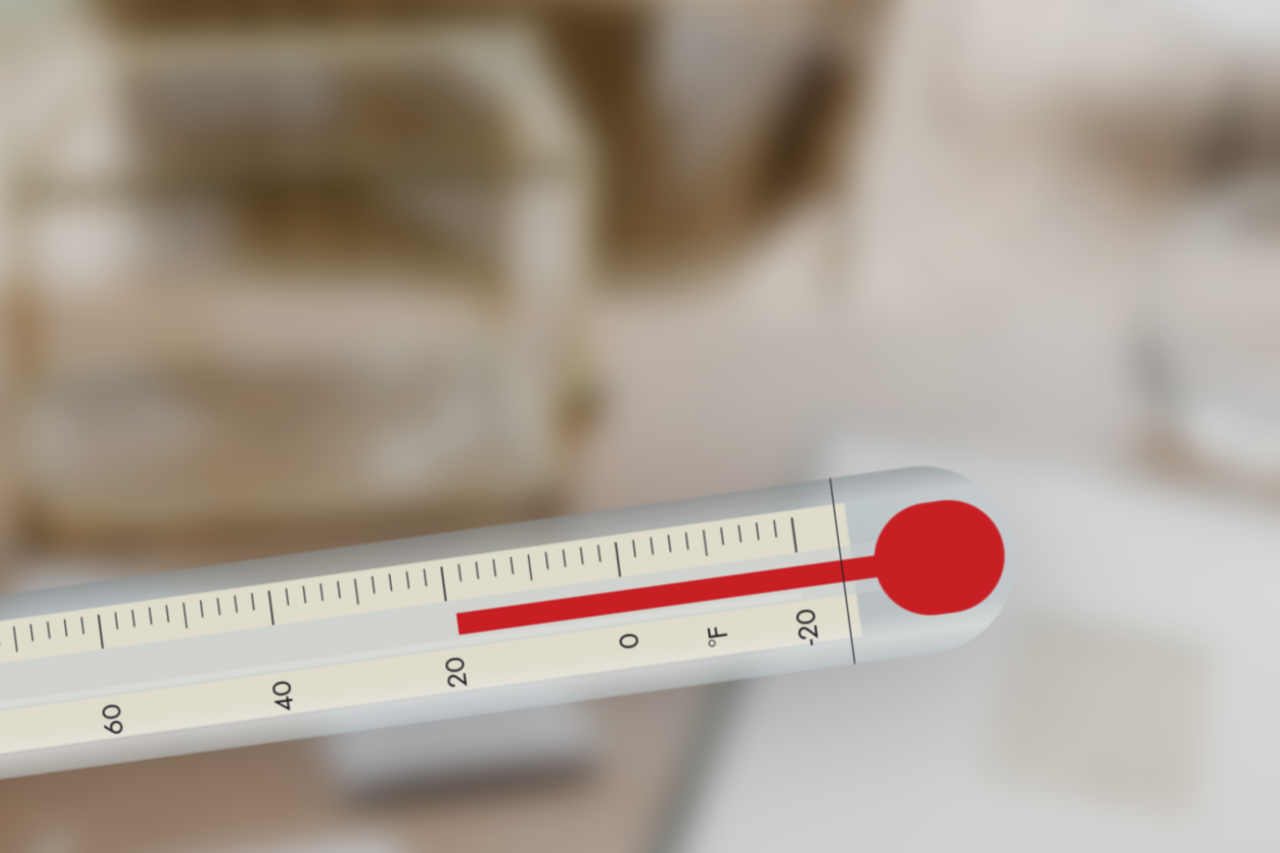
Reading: value=19 unit=°F
